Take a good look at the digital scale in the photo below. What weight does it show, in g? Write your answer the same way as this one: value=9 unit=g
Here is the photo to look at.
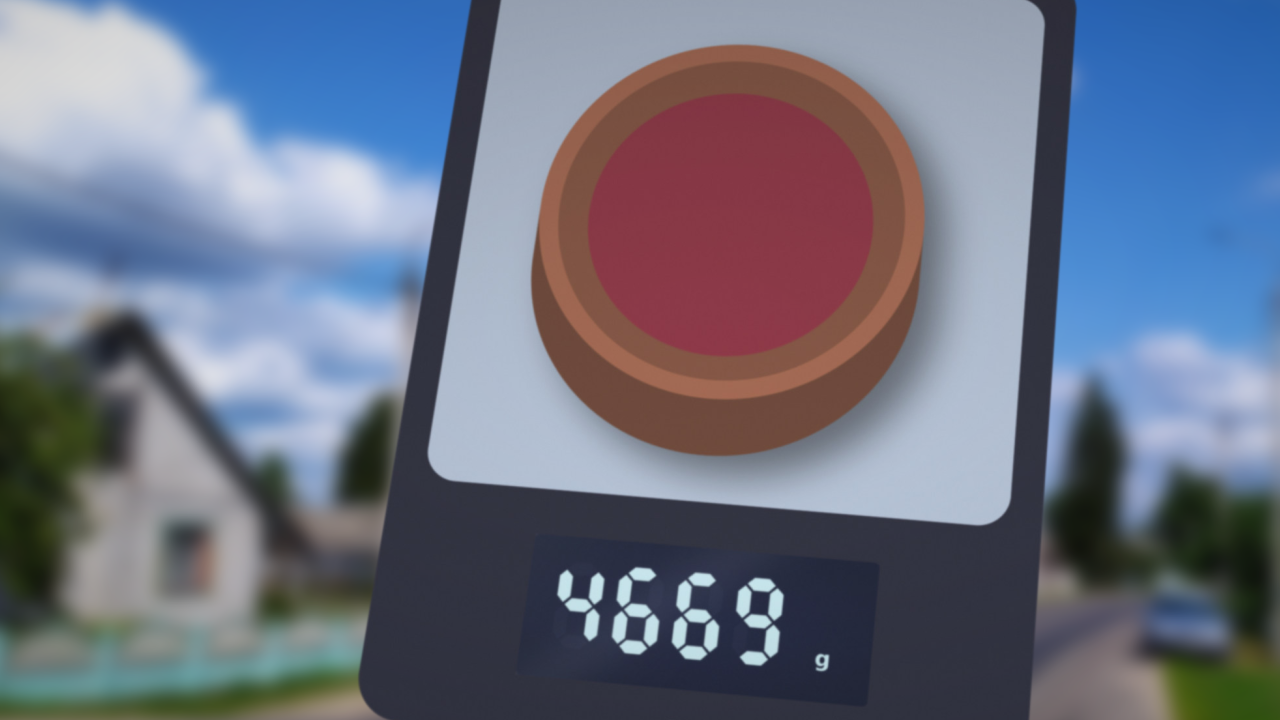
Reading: value=4669 unit=g
